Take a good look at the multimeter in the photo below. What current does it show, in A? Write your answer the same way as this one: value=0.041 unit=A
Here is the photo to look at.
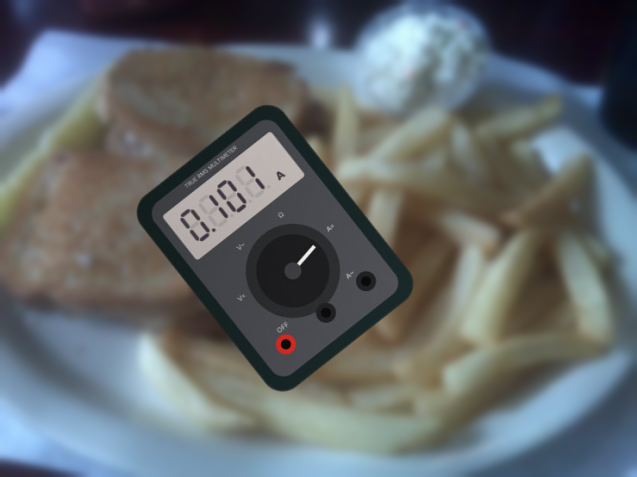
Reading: value=0.101 unit=A
